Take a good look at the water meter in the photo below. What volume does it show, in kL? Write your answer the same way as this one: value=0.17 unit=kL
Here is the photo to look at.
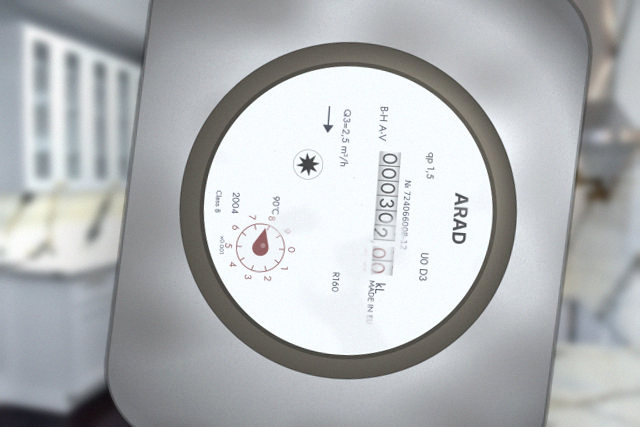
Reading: value=301.997 unit=kL
